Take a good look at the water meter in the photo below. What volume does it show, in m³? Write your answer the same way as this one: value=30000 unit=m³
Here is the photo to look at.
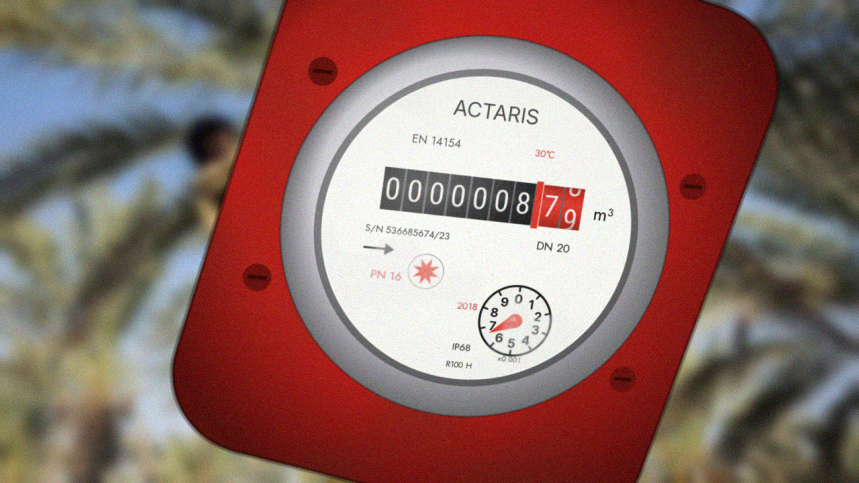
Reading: value=8.786 unit=m³
